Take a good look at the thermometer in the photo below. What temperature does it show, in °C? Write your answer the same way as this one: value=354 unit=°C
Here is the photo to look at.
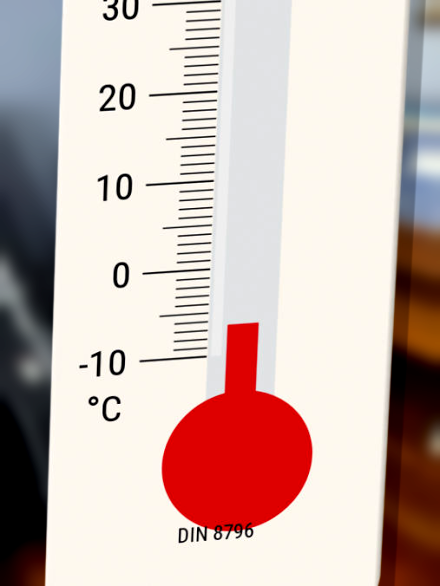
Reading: value=-6.5 unit=°C
